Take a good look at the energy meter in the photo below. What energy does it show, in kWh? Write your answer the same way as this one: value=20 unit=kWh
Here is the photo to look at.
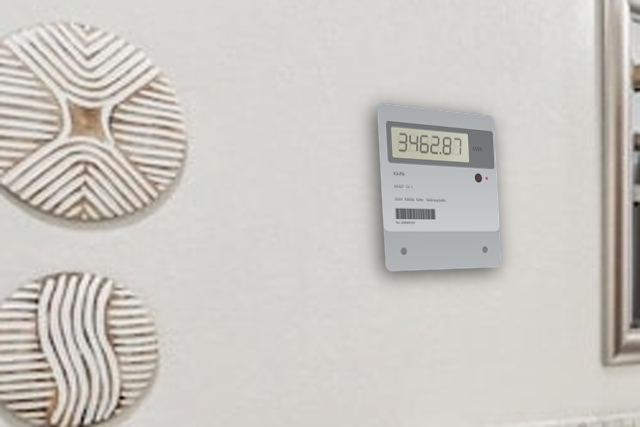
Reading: value=3462.87 unit=kWh
